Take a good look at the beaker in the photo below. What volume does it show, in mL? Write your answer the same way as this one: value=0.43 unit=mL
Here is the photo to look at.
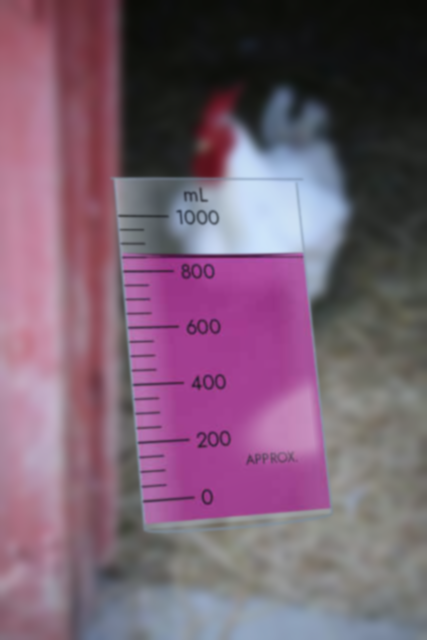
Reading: value=850 unit=mL
